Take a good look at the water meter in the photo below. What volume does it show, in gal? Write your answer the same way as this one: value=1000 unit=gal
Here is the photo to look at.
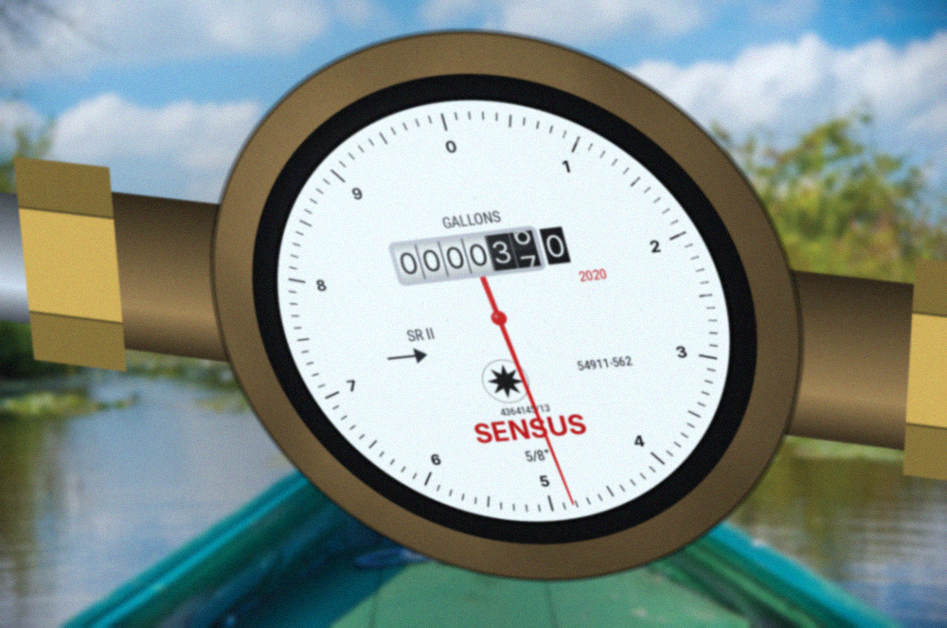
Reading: value=364.8 unit=gal
